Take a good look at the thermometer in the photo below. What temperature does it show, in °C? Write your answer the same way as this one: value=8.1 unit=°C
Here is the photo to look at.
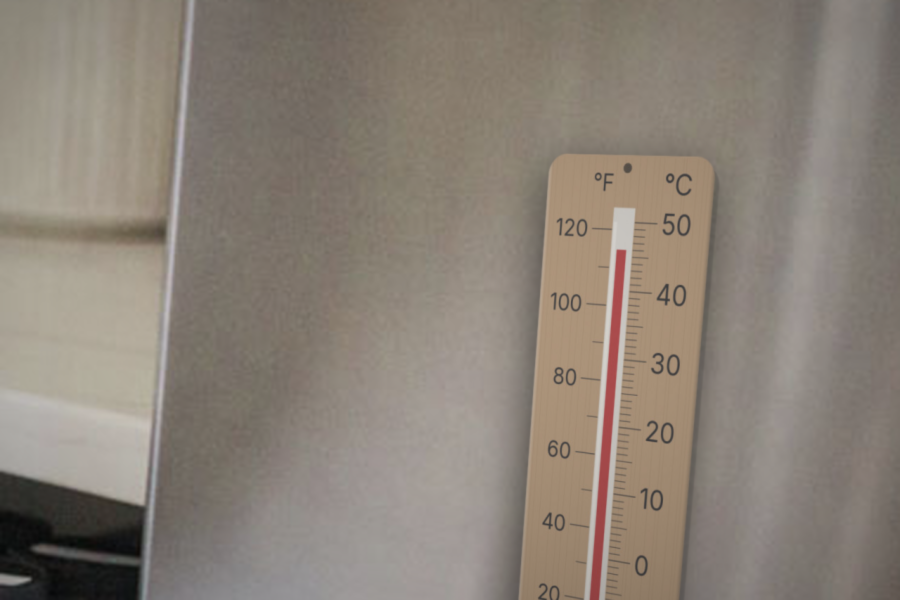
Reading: value=46 unit=°C
